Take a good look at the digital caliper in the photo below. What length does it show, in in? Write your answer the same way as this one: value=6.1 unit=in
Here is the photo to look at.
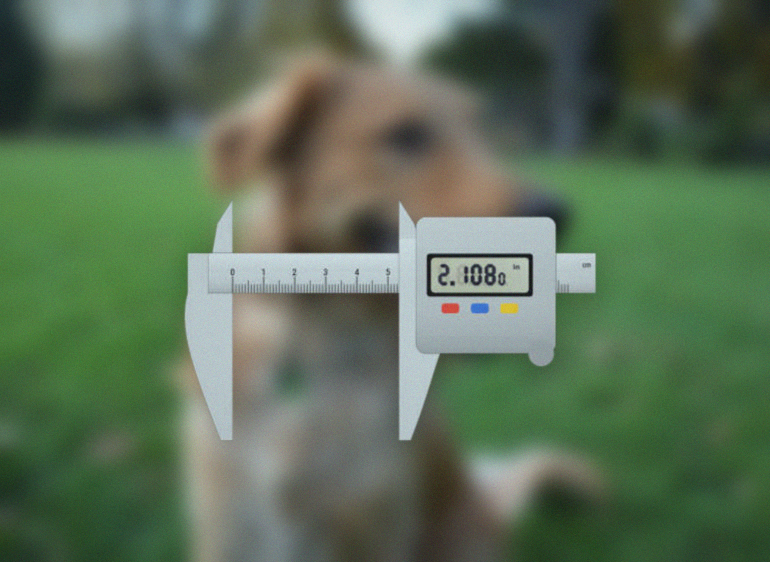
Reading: value=2.1080 unit=in
